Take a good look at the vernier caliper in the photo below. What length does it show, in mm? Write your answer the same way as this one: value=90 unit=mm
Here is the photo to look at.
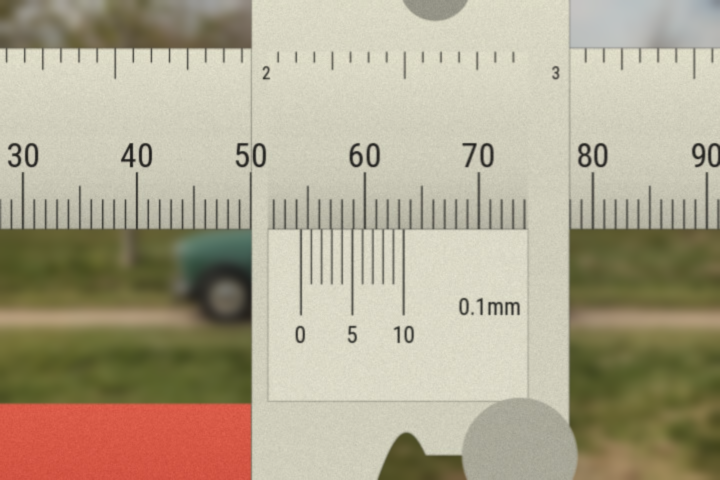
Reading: value=54.4 unit=mm
